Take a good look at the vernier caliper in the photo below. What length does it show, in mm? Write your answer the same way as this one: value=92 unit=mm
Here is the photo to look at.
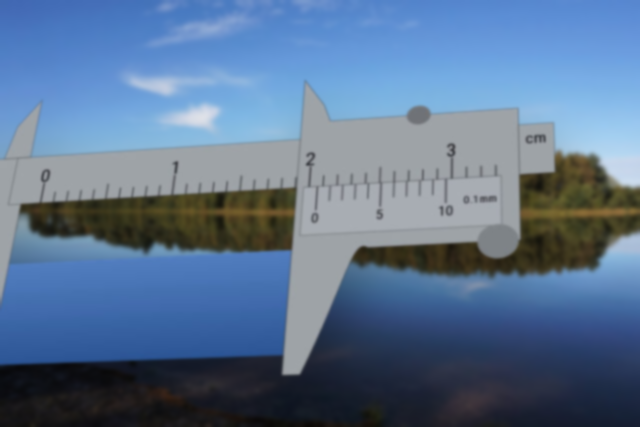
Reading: value=20.6 unit=mm
